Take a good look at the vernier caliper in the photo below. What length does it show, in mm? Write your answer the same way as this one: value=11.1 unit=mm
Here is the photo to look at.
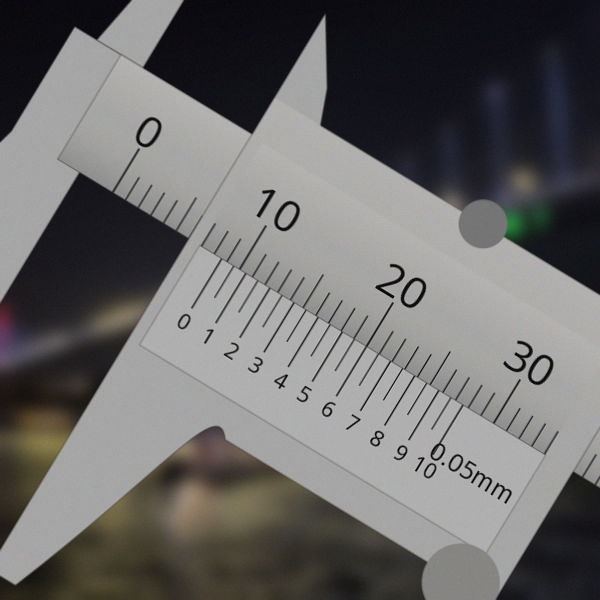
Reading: value=8.6 unit=mm
